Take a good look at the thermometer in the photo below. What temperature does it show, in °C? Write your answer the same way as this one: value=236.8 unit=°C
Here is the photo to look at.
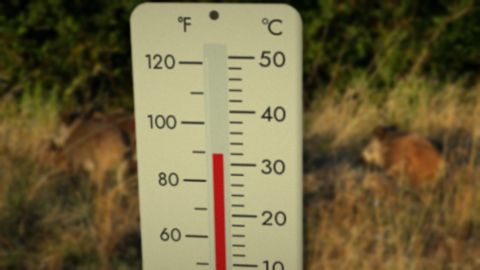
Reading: value=32 unit=°C
